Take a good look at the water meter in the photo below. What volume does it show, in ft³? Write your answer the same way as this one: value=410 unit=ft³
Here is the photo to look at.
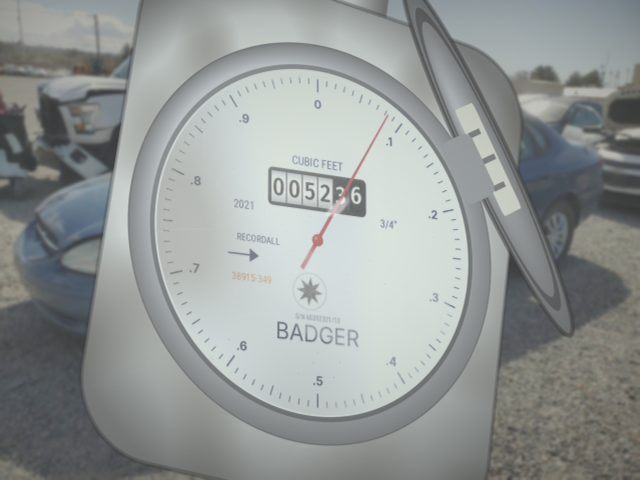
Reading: value=5236.08 unit=ft³
